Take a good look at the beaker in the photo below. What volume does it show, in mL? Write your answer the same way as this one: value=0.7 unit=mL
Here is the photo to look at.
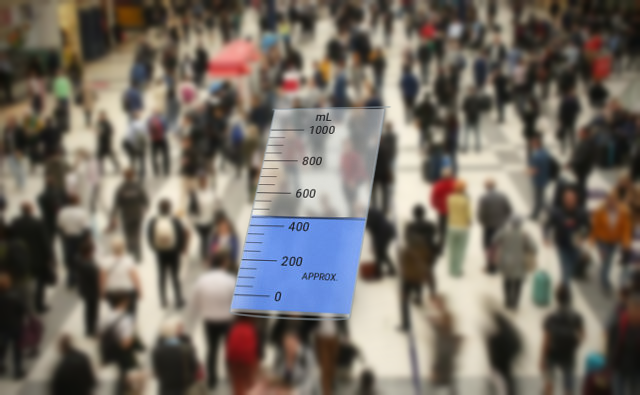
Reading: value=450 unit=mL
